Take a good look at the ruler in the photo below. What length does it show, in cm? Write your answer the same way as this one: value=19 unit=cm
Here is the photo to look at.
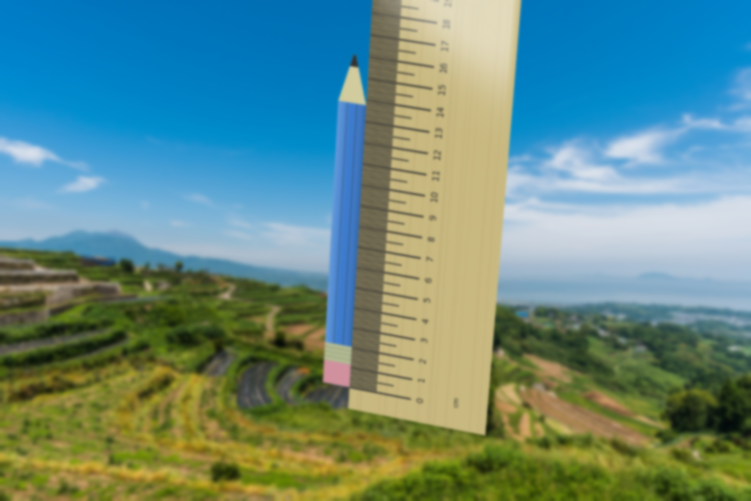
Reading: value=16 unit=cm
